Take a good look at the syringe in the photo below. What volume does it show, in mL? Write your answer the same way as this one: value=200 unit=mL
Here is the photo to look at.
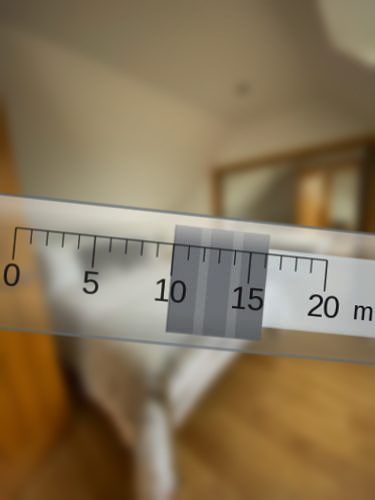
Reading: value=10 unit=mL
